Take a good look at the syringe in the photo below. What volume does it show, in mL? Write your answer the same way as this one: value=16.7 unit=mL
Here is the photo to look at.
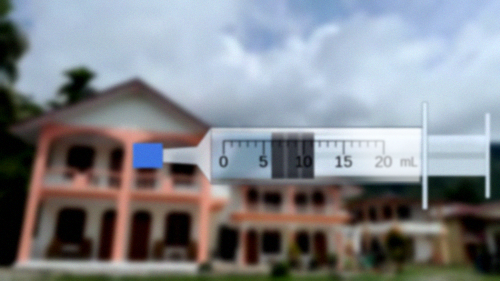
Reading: value=6 unit=mL
